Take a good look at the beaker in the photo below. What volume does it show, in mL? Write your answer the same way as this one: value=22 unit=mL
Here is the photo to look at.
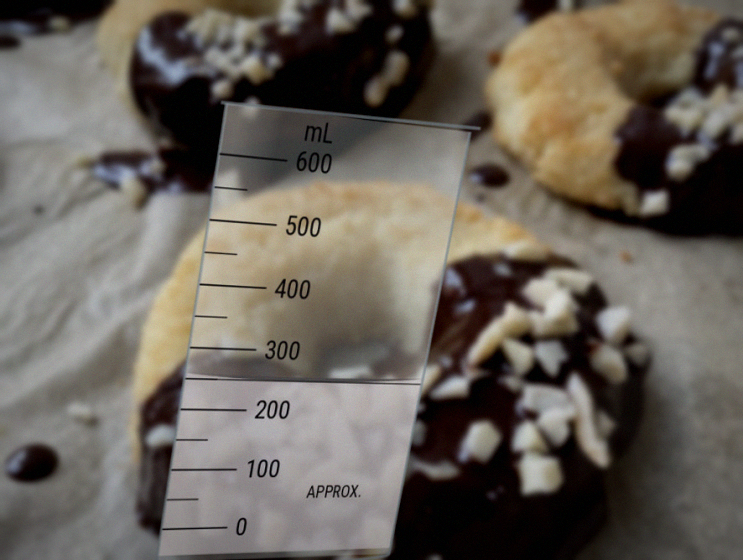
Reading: value=250 unit=mL
